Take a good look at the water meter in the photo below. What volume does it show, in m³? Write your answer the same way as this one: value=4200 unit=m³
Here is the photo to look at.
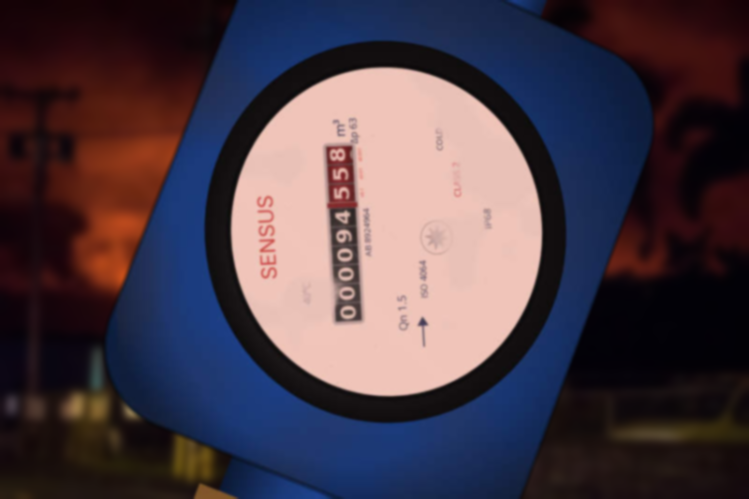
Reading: value=94.558 unit=m³
